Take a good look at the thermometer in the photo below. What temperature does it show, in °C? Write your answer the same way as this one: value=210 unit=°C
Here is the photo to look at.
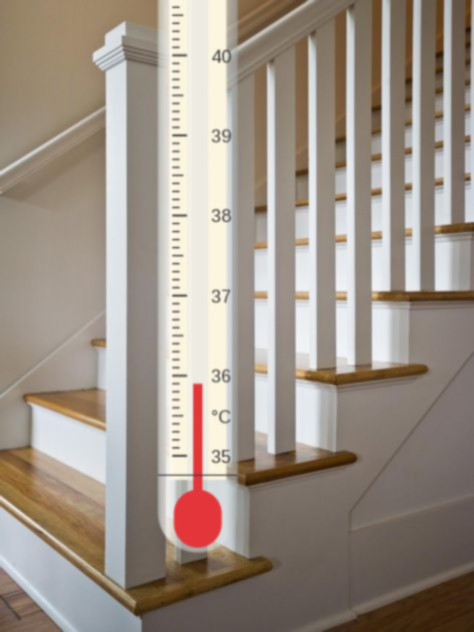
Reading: value=35.9 unit=°C
